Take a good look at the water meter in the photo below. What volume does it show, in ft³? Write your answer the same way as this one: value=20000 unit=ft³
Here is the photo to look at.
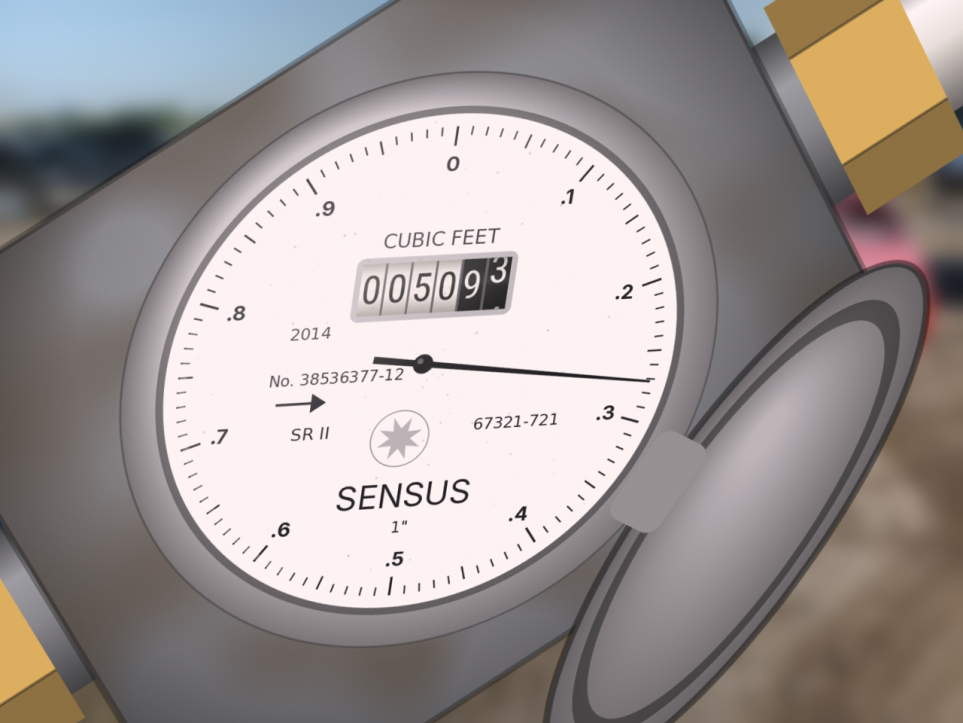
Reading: value=5093.27 unit=ft³
